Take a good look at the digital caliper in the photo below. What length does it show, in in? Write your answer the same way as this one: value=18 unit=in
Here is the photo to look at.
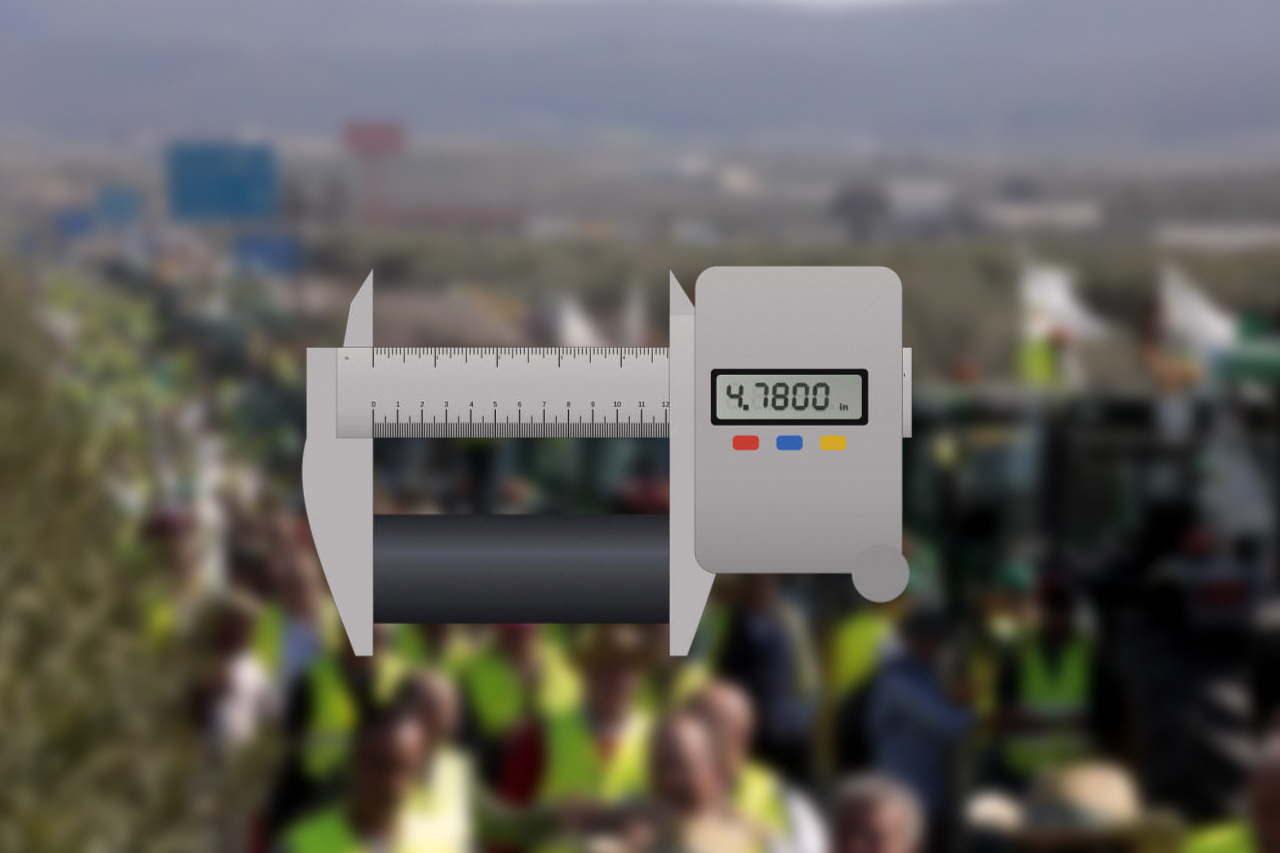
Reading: value=4.7800 unit=in
